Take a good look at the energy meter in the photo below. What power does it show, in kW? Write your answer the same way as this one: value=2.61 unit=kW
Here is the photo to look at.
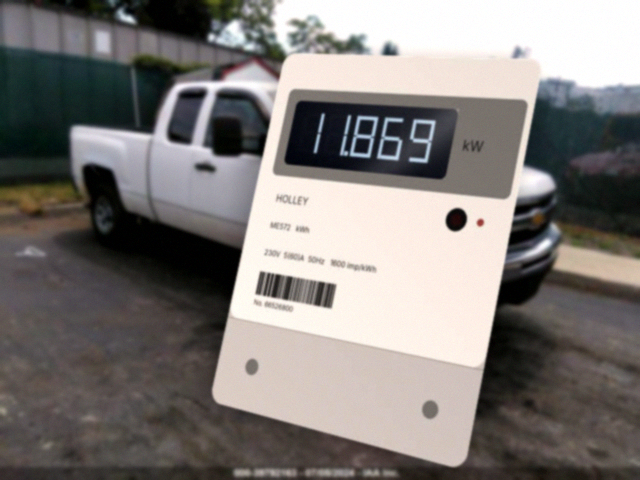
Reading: value=11.869 unit=kW
